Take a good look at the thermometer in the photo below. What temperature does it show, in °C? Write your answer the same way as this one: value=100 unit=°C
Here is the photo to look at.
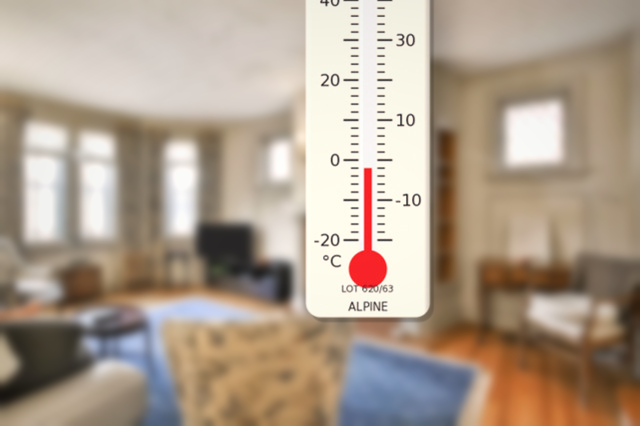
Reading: value=-2 unit=°C
